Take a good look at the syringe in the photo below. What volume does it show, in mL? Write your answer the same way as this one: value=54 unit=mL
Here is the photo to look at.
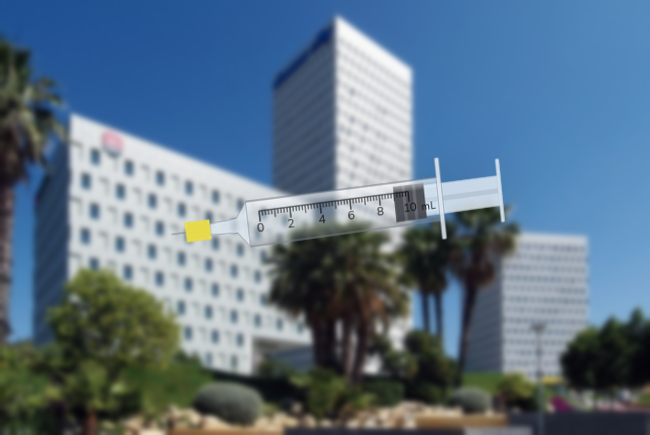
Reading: value=9 unit=mL
